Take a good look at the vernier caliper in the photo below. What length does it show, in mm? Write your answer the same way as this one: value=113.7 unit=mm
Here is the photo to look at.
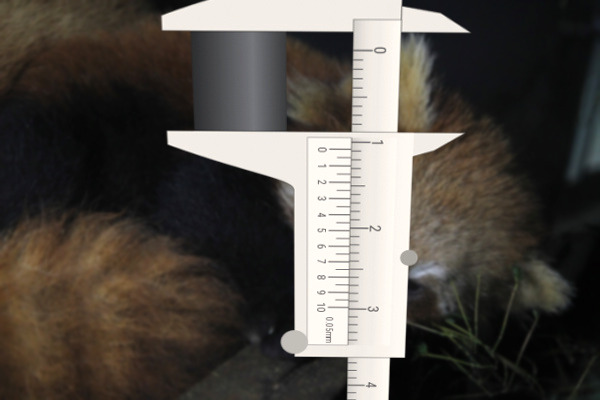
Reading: value=10.8 unit=mm
